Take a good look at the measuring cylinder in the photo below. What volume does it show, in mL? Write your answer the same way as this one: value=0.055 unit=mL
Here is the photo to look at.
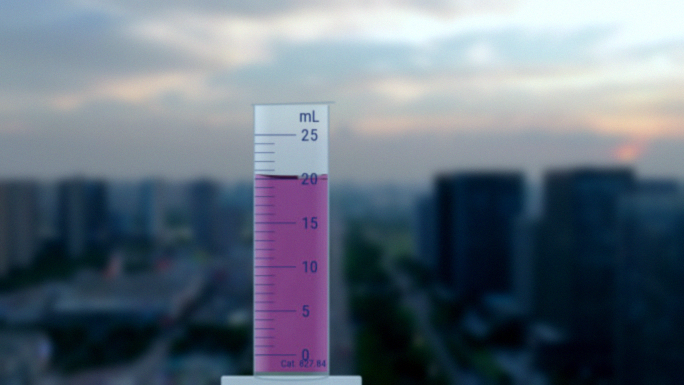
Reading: value=20 unit=mL
